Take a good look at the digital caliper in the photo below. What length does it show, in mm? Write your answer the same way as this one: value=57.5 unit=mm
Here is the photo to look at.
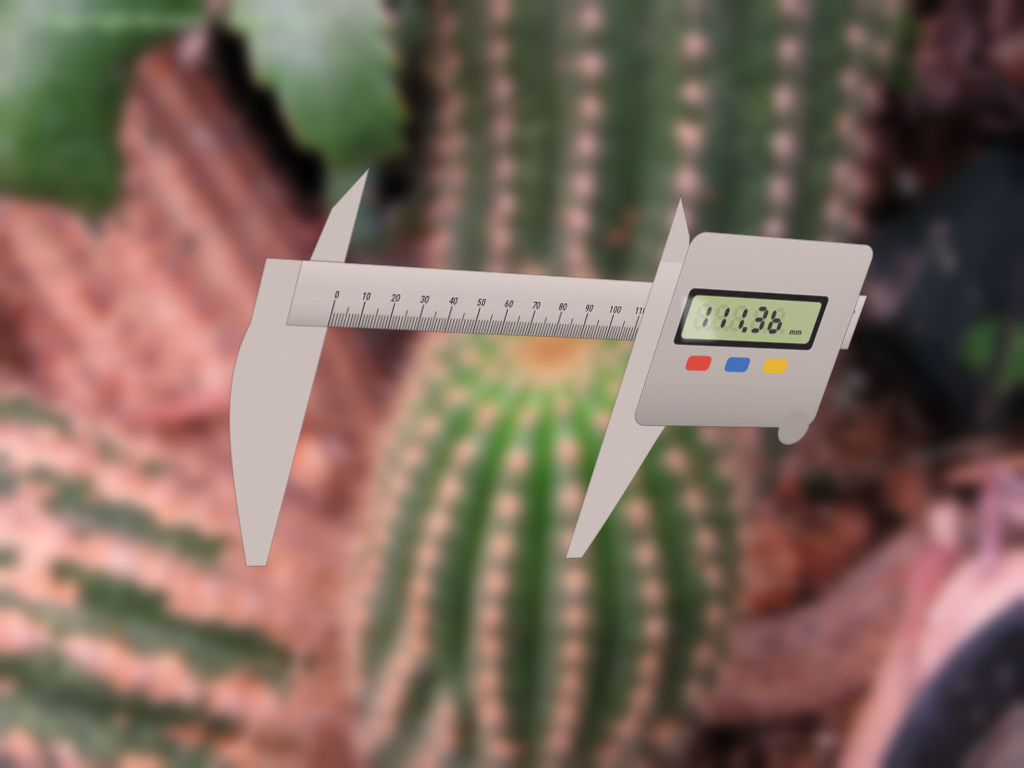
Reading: value=111.36 unit=mm
